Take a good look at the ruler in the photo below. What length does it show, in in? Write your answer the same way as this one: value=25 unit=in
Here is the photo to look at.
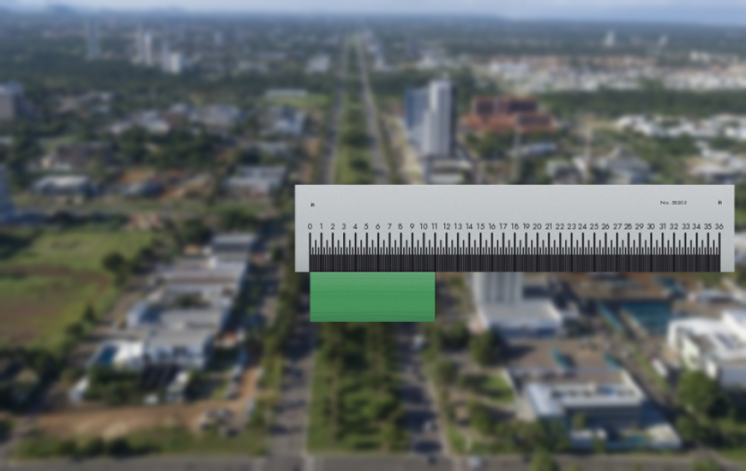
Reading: value=11 unit=in
